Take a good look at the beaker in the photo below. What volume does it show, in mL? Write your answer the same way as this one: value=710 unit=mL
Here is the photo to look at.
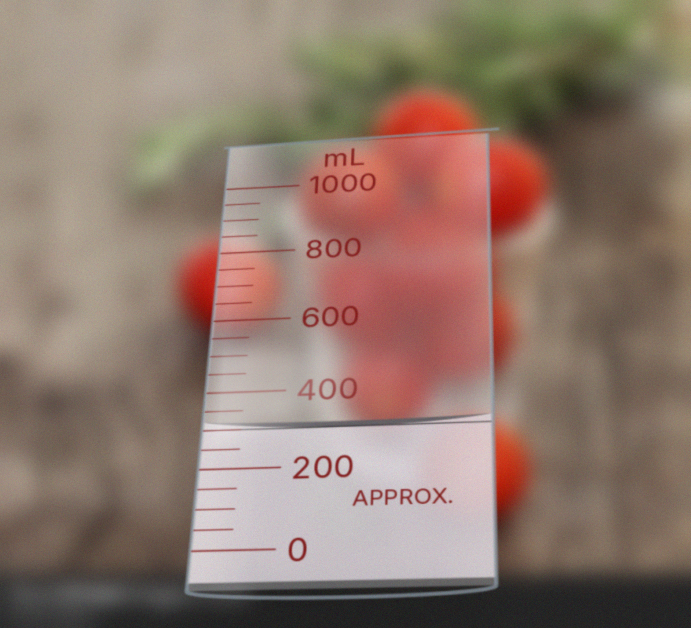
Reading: value=300 unit=mL
